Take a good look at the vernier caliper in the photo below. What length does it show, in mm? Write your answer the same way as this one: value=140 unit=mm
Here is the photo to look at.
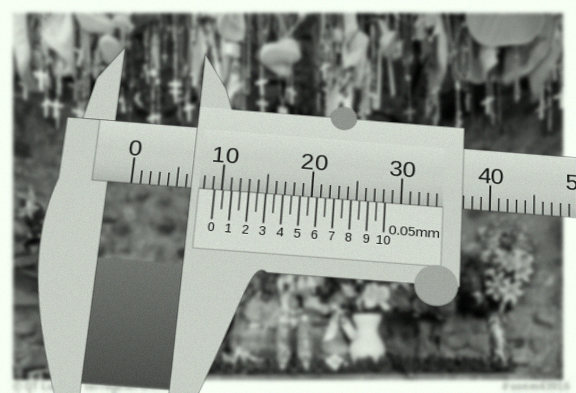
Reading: value=9.2 unit=mm
